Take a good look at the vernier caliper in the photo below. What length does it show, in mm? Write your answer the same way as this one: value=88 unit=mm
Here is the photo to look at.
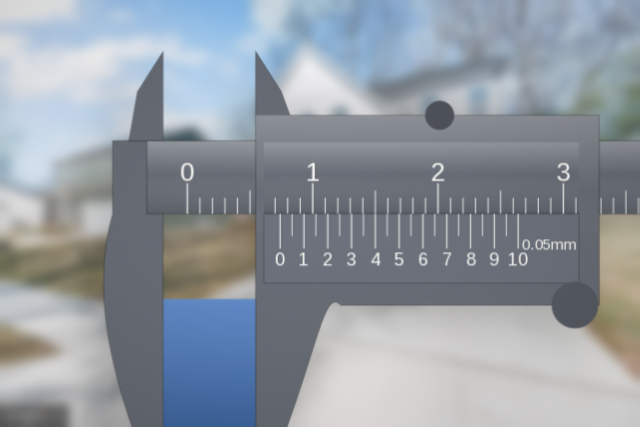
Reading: value=7.4 unit=mm
